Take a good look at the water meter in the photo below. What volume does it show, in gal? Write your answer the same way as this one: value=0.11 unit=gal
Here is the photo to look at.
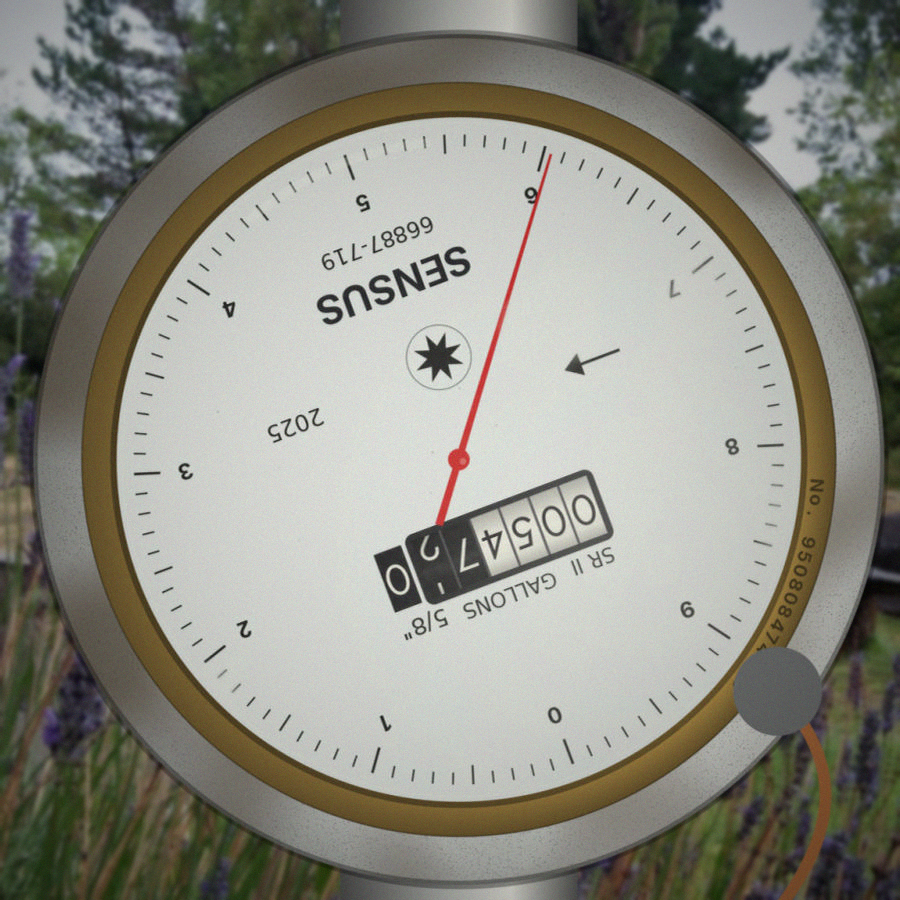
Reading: value=54716.0 unit=gal
